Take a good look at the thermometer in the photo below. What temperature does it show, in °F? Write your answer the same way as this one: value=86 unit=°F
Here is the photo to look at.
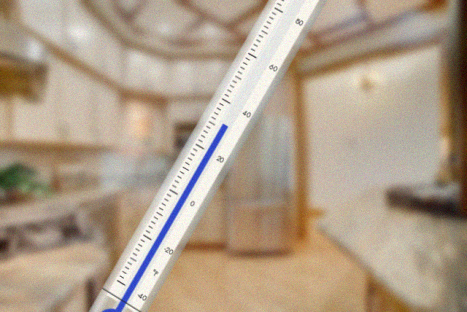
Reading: value=32 unit=°F
